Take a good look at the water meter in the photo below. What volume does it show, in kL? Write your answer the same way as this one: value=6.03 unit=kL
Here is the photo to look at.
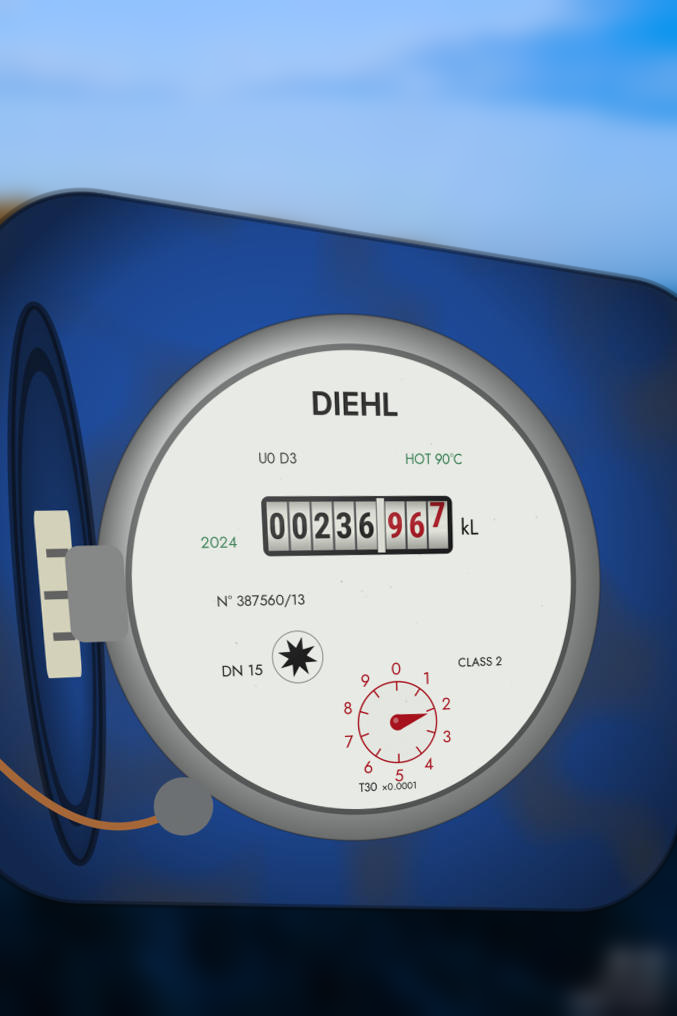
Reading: value=236.9672 unit=kL
